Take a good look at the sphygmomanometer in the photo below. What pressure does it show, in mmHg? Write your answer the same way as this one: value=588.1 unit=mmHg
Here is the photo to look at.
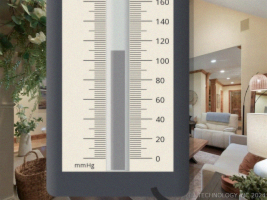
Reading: value=110 unit=mmHg
